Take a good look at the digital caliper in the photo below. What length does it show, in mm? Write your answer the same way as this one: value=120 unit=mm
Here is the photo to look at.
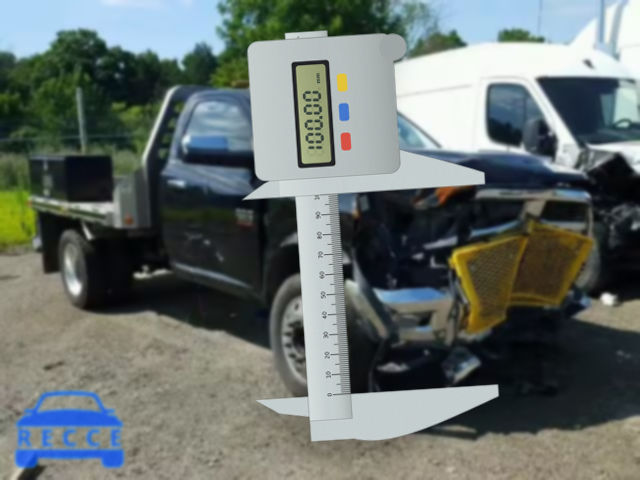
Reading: value=100.00 unit=mm
